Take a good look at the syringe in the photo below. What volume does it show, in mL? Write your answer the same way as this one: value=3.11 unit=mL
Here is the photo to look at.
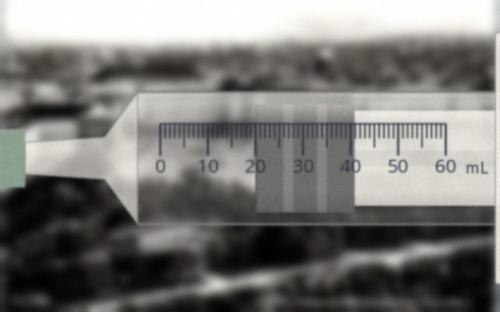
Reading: value=20 unit=mL
